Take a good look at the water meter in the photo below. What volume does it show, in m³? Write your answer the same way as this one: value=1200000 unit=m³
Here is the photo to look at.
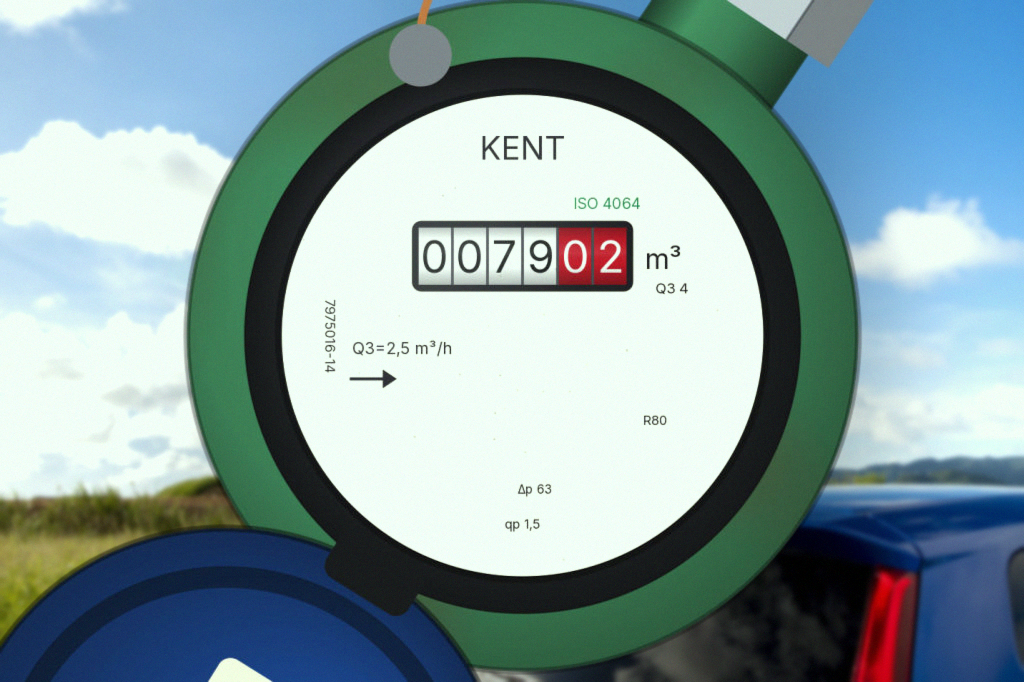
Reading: value=79.02 unit=m³
